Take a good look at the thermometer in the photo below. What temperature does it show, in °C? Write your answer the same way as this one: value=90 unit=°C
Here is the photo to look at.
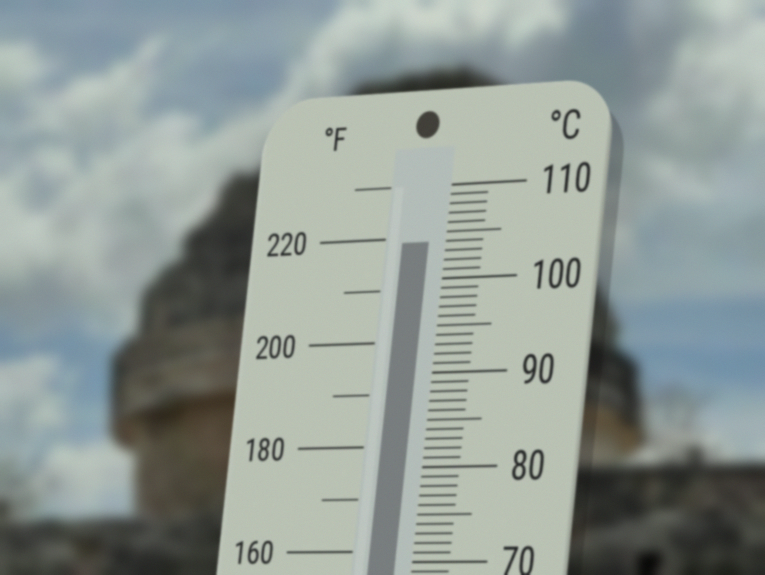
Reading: value=104 unit=°C
